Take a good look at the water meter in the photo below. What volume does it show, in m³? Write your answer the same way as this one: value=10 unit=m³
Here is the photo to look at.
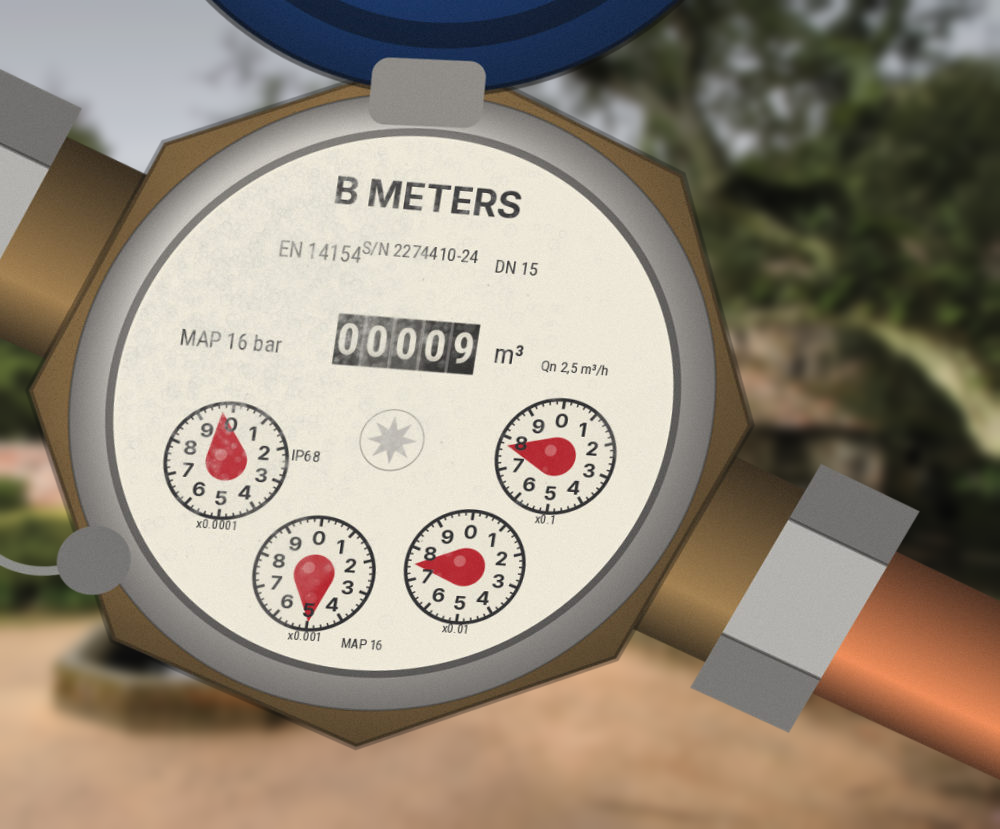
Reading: value=9.7749 unit=m³
